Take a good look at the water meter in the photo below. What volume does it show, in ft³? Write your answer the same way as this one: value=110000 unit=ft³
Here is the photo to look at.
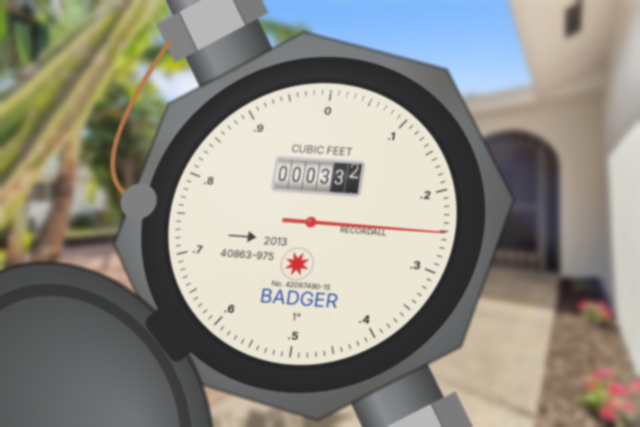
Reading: value=332.25 unit=ft³
